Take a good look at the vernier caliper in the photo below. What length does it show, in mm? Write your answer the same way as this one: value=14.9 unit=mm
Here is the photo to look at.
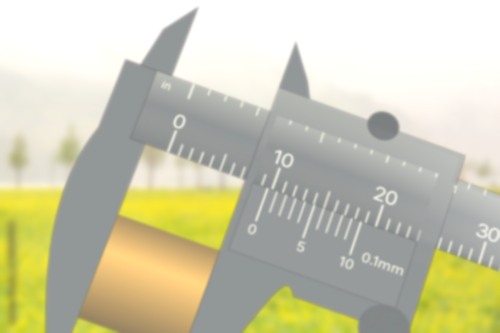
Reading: value=9.6 unit=mm
